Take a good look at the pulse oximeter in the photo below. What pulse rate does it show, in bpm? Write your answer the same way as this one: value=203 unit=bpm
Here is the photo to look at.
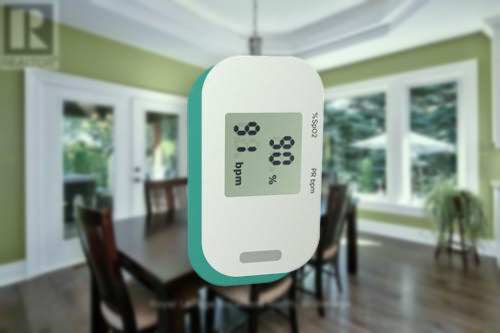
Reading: value=91 unit=bpm
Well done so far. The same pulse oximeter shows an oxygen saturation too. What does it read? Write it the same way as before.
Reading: value=90 unit=%
